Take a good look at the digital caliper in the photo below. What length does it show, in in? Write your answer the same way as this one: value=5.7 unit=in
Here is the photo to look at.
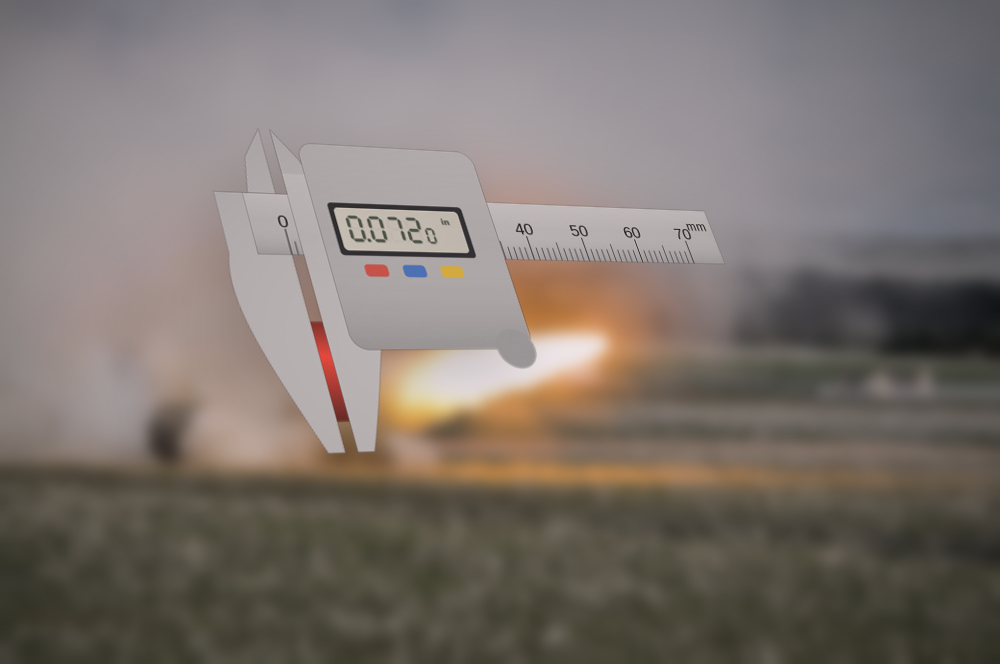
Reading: value=0.0720 unit=in
